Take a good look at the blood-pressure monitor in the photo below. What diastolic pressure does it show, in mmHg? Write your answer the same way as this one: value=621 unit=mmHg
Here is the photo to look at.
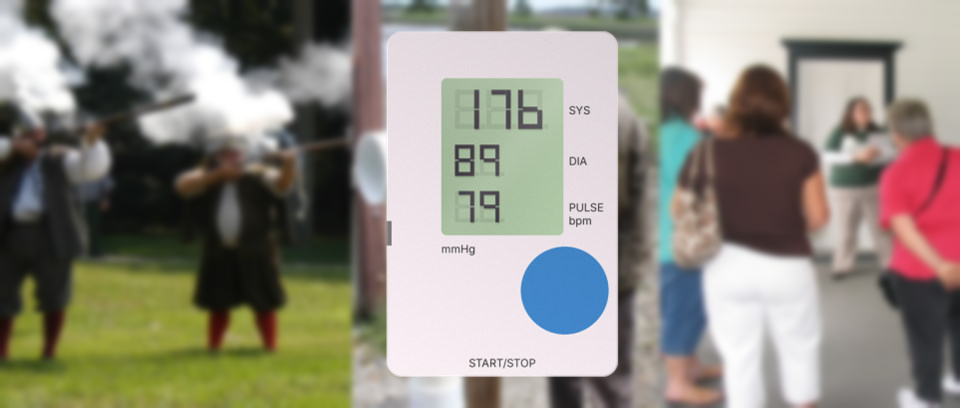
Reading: value=89 unit=mmHg
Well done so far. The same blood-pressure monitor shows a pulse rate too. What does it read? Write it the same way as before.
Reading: value=79 unit=bpm
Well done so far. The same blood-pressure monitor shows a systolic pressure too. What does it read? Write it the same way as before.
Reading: value=176 unit=mmHg
